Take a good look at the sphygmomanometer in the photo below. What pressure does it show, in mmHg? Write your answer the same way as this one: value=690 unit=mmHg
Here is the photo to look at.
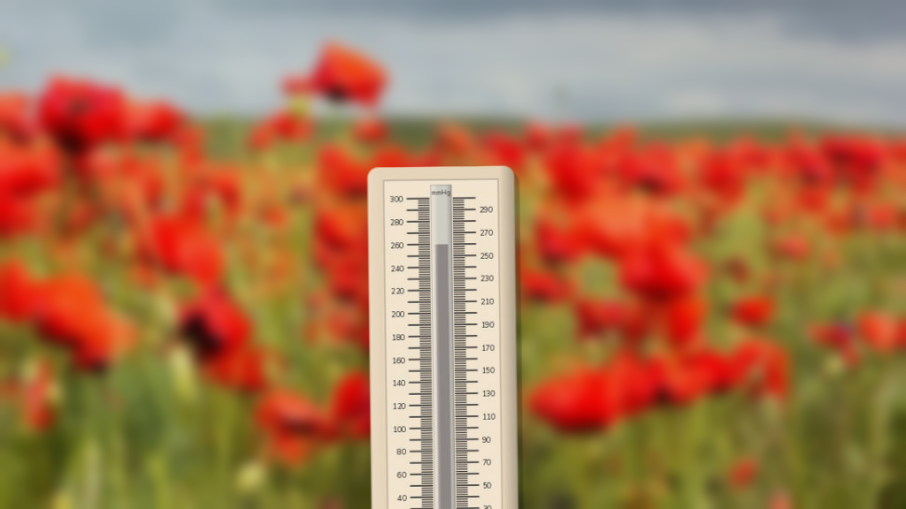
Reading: value=260 unit=mmHg
